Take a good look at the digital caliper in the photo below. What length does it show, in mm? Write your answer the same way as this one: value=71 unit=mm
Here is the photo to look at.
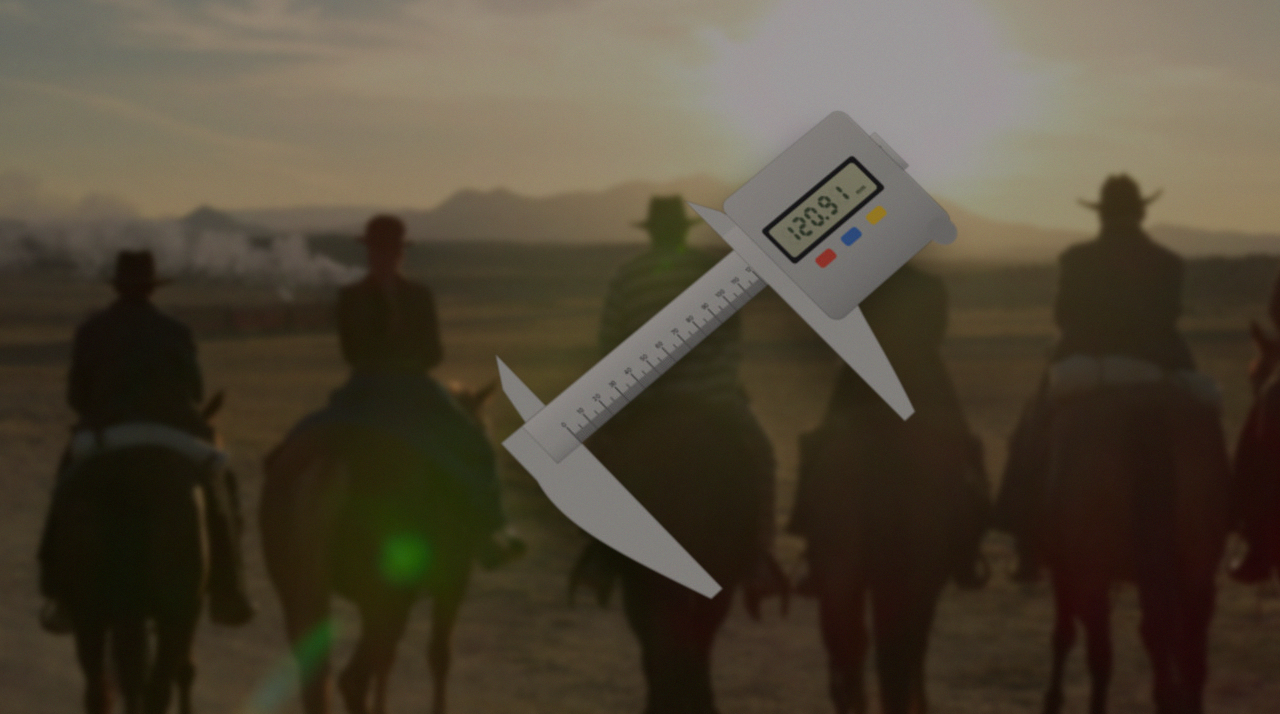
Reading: value=120.91 unit=mm
